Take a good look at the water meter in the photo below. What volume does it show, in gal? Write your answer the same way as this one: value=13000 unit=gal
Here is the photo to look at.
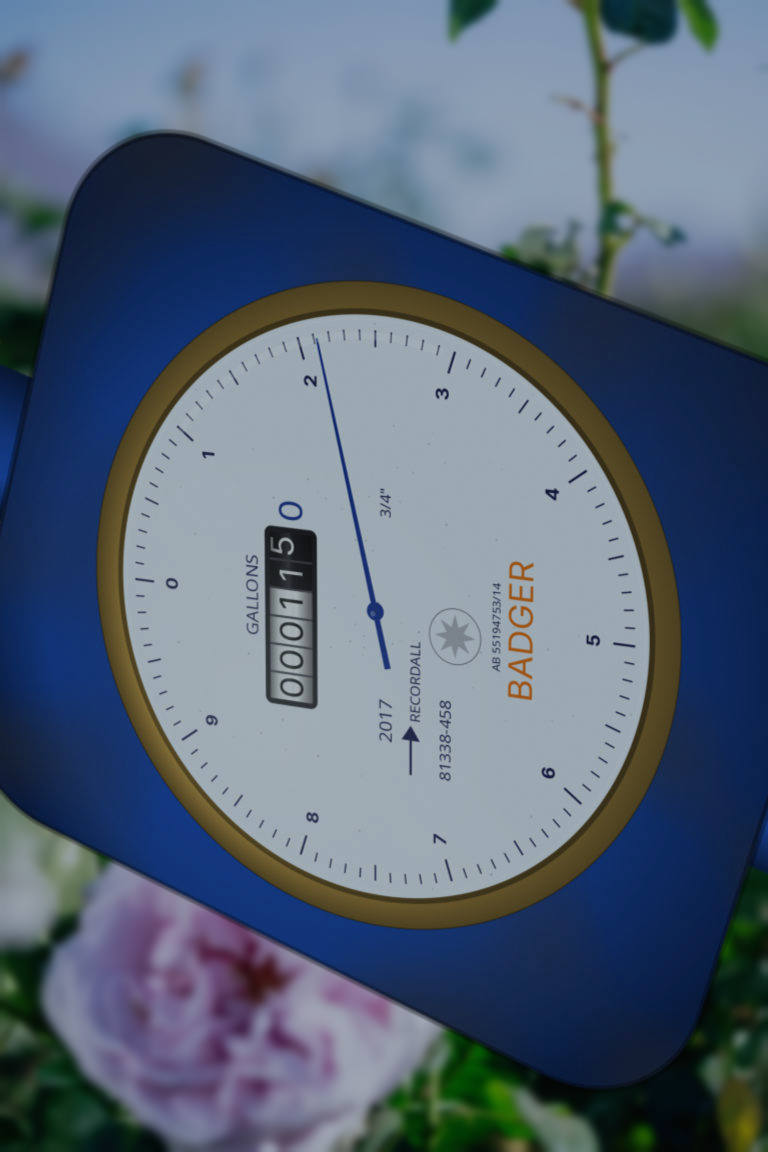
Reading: value=1152.1 unit=gal
